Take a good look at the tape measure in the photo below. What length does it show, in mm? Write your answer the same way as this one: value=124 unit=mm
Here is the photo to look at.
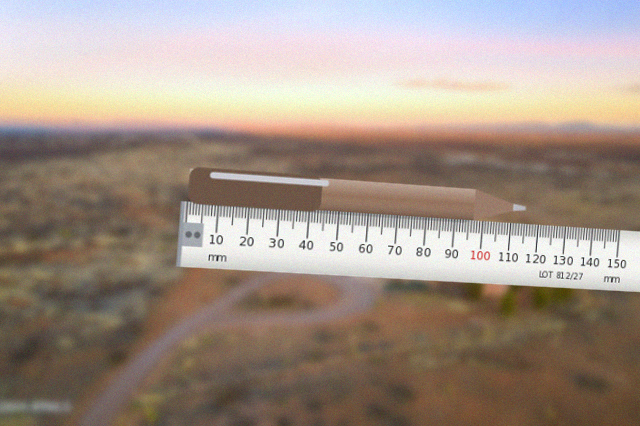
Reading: value=115 unit=mm
